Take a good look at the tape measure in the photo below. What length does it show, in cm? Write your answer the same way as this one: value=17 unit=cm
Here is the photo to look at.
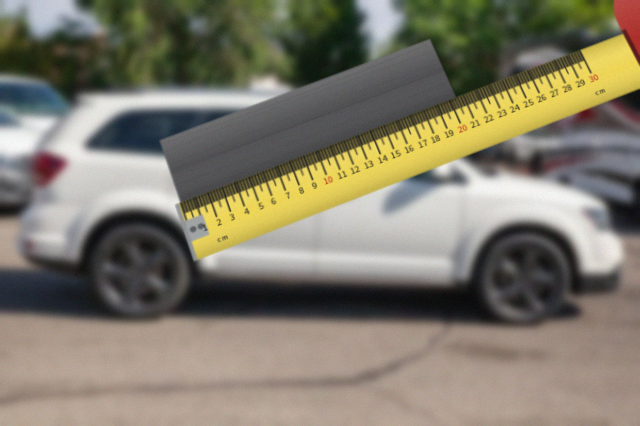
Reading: value=20.5 unit=cm
